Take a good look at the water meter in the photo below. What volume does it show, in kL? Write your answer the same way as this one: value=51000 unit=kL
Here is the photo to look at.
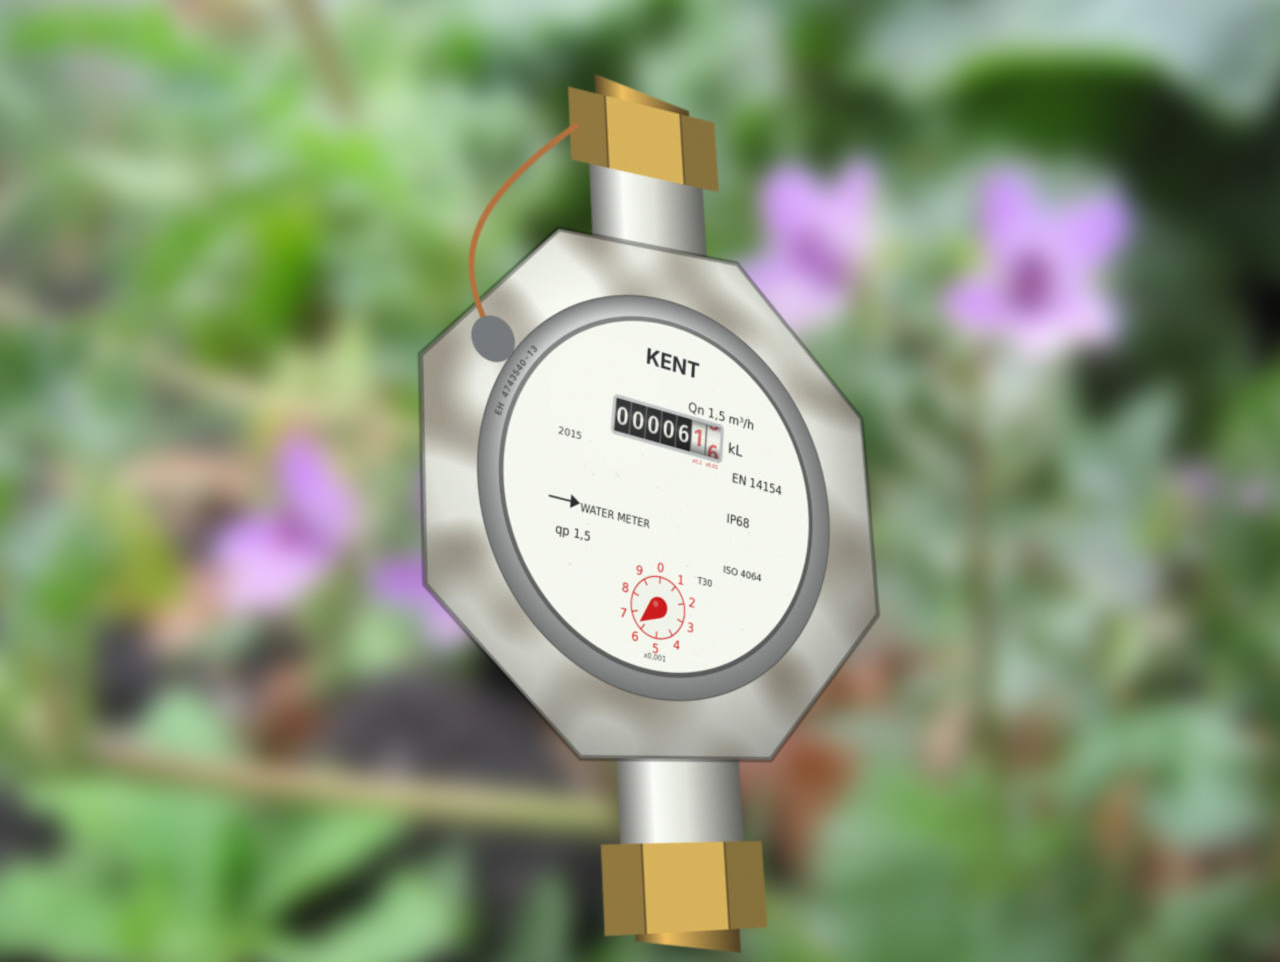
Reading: value=6.156 unit=kL
